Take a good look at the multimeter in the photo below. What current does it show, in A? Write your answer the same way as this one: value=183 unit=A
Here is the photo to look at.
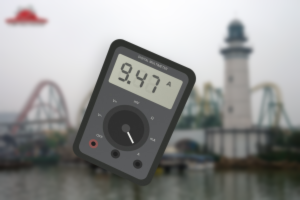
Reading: value=9.47 unit=A
